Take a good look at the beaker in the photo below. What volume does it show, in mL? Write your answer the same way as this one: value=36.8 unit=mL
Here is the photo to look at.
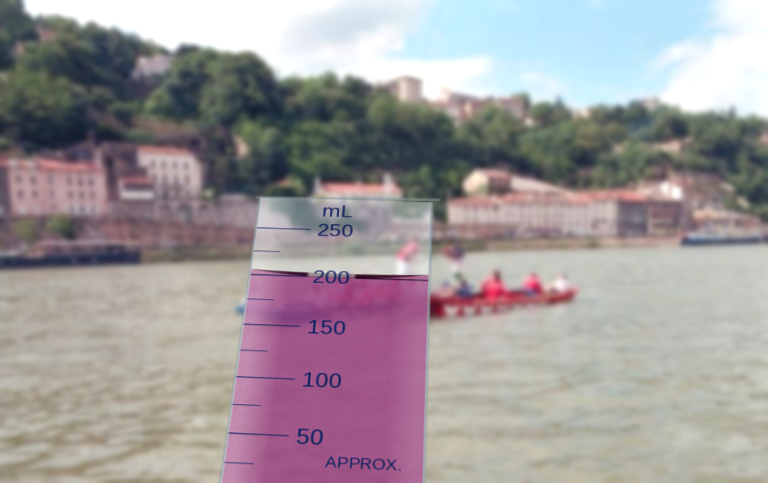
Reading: value=200 unit=mL
